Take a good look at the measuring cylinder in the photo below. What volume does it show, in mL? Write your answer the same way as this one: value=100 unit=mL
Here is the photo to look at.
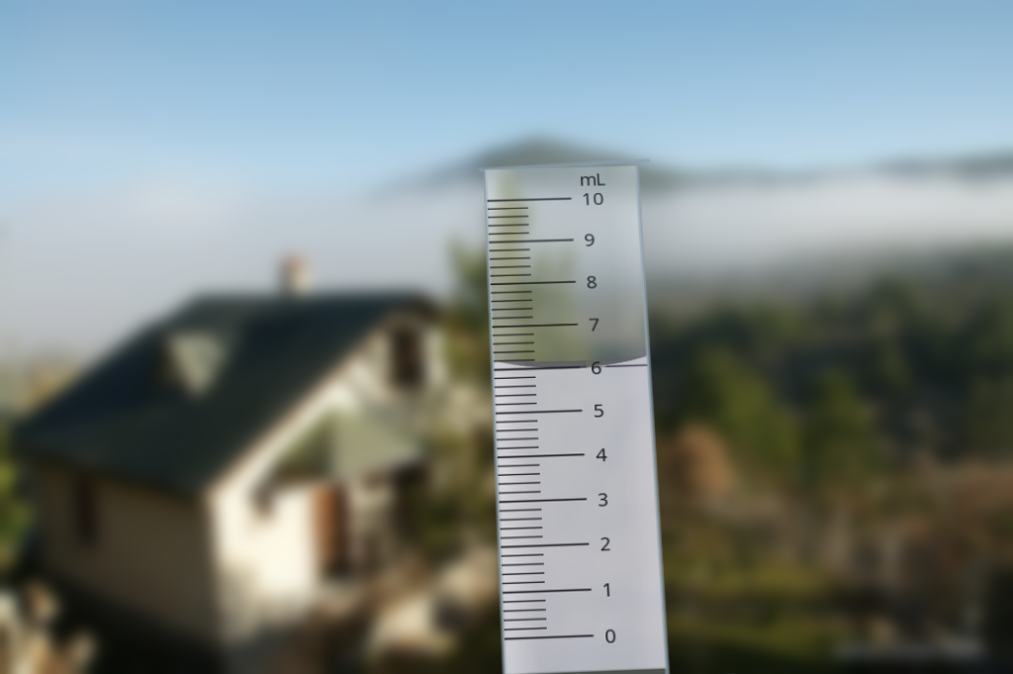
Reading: value=6 unit=mL
